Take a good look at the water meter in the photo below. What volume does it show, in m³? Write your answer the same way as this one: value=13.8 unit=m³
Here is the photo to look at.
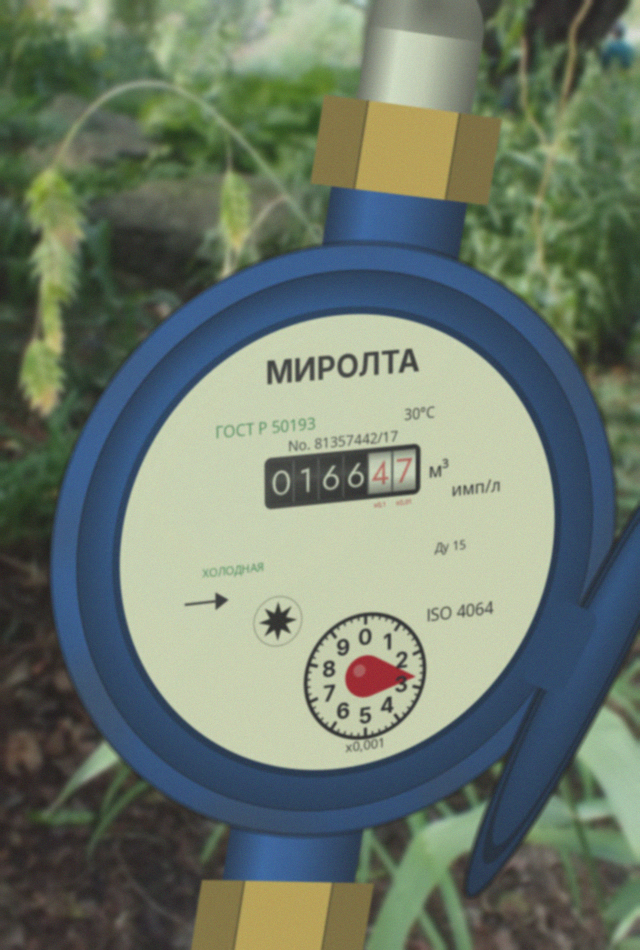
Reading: value=166.472 unit=m³
